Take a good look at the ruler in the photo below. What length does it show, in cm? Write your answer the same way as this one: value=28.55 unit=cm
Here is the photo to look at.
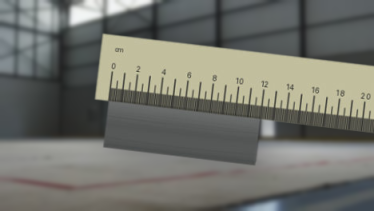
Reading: value=12 unit=cm
